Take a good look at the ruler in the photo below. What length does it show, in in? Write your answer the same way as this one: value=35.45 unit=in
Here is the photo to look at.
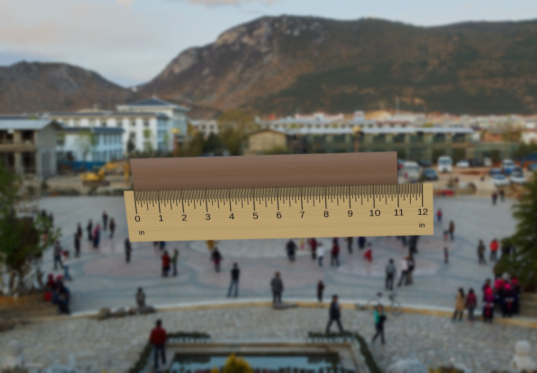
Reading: value=11 unit=in
